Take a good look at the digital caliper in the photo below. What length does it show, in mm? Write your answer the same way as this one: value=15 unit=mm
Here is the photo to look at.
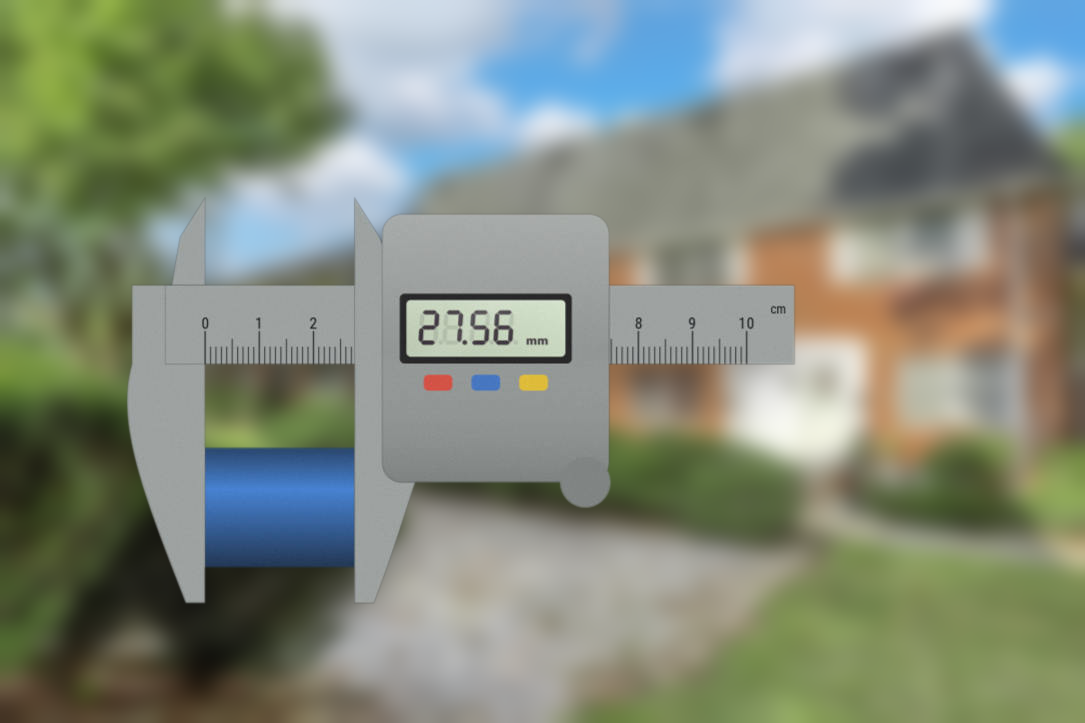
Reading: value=27.56 unit=mm
